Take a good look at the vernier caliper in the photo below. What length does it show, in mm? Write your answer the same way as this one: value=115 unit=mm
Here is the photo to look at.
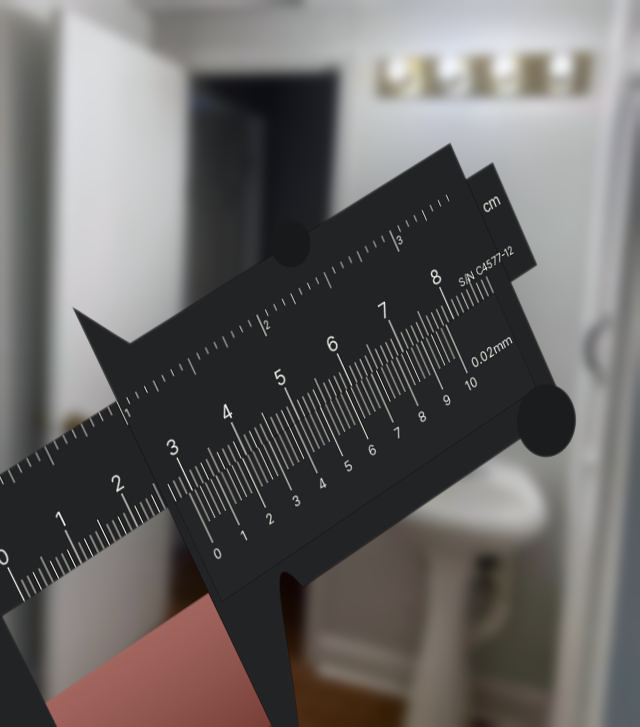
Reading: value=29.4 unit=mm
